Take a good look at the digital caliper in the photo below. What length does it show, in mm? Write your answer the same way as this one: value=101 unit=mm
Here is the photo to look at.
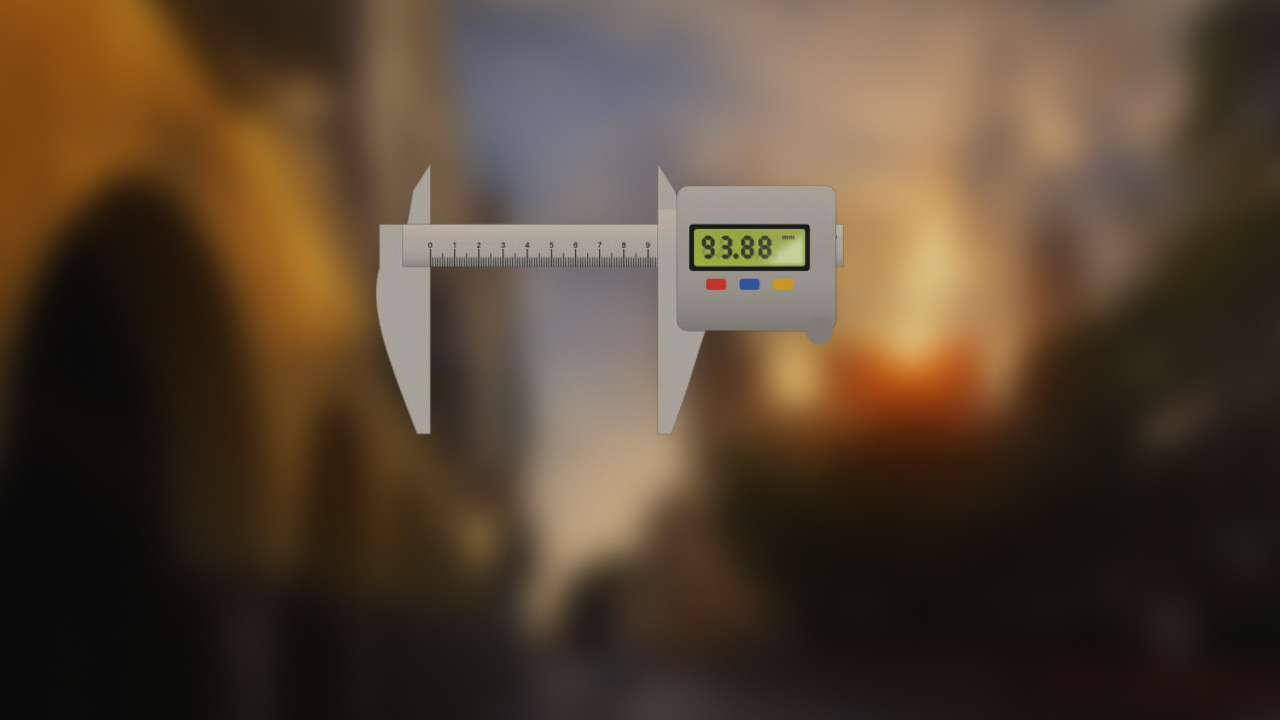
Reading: value=93.88 unit=mm
